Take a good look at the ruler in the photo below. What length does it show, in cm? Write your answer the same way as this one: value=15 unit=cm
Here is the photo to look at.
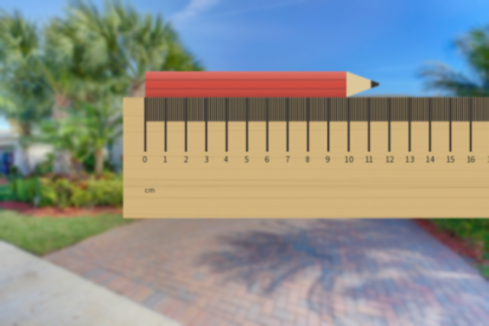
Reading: value=11.5 unit=cm
